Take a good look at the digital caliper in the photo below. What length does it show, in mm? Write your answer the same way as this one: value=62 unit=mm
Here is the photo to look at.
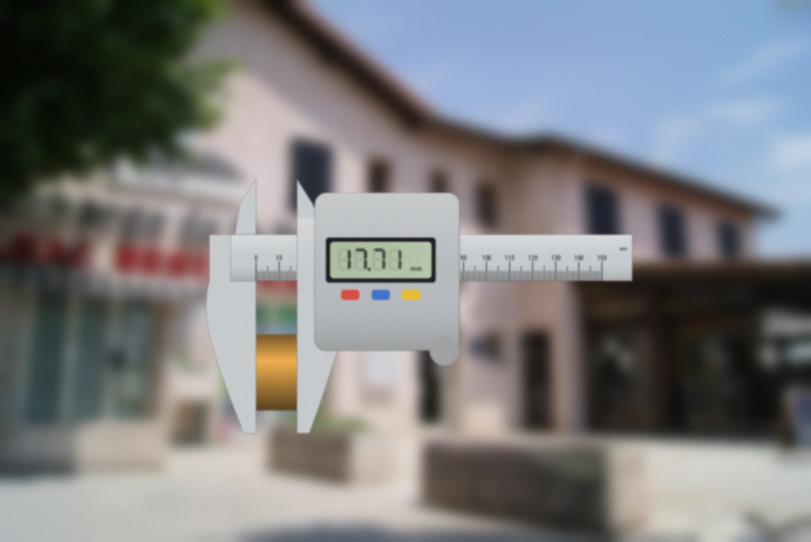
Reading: value=17.71 unit=mm
